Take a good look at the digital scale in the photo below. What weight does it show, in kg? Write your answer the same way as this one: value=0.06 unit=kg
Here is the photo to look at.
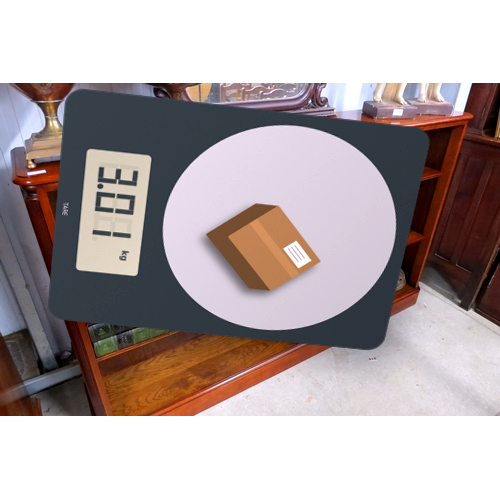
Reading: value=3.01 unit=kg
